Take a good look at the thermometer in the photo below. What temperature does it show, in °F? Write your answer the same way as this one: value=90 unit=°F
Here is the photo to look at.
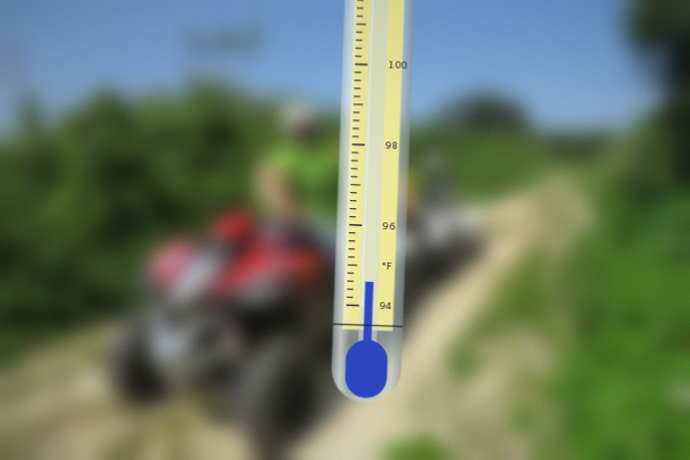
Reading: value=94.6 unit=°F
